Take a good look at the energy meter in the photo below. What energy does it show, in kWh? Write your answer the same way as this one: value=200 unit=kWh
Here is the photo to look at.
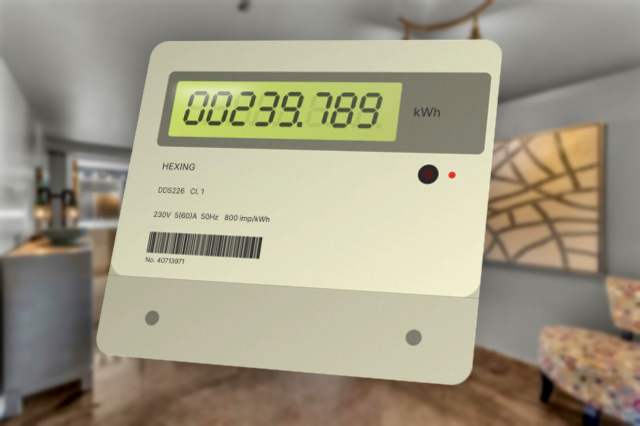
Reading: value=239.789 unit=kWh
